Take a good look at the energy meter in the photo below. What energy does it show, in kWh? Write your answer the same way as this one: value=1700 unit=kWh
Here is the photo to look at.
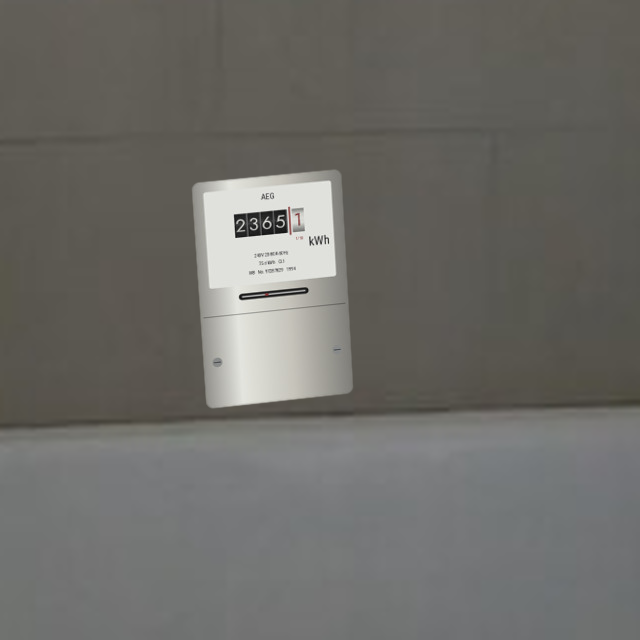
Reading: value=2365.1 unit=kWh
